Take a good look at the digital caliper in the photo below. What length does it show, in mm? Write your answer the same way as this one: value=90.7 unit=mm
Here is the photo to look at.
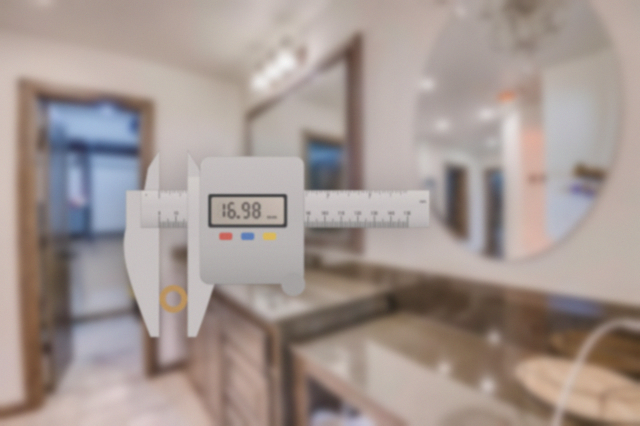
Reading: value=16.98 unit=mm
